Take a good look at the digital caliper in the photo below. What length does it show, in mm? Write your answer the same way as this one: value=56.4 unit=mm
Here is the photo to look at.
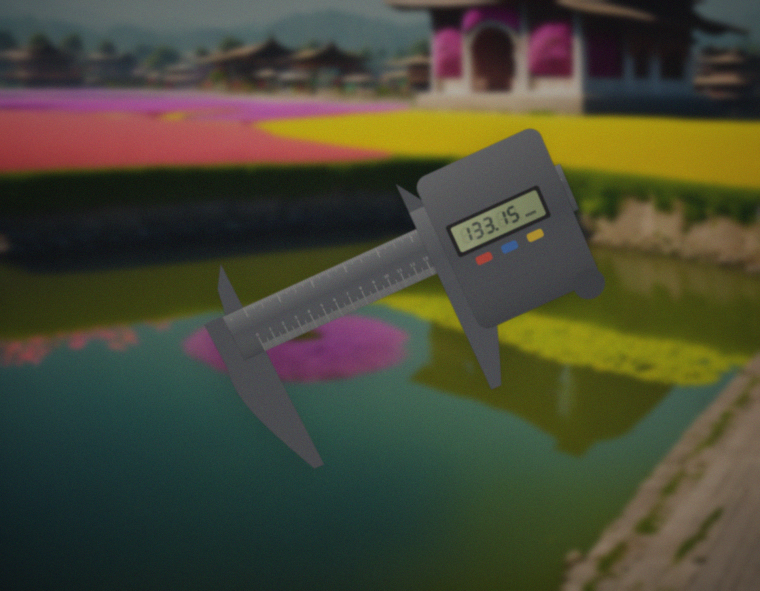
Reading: value=133.15 unit=mm
